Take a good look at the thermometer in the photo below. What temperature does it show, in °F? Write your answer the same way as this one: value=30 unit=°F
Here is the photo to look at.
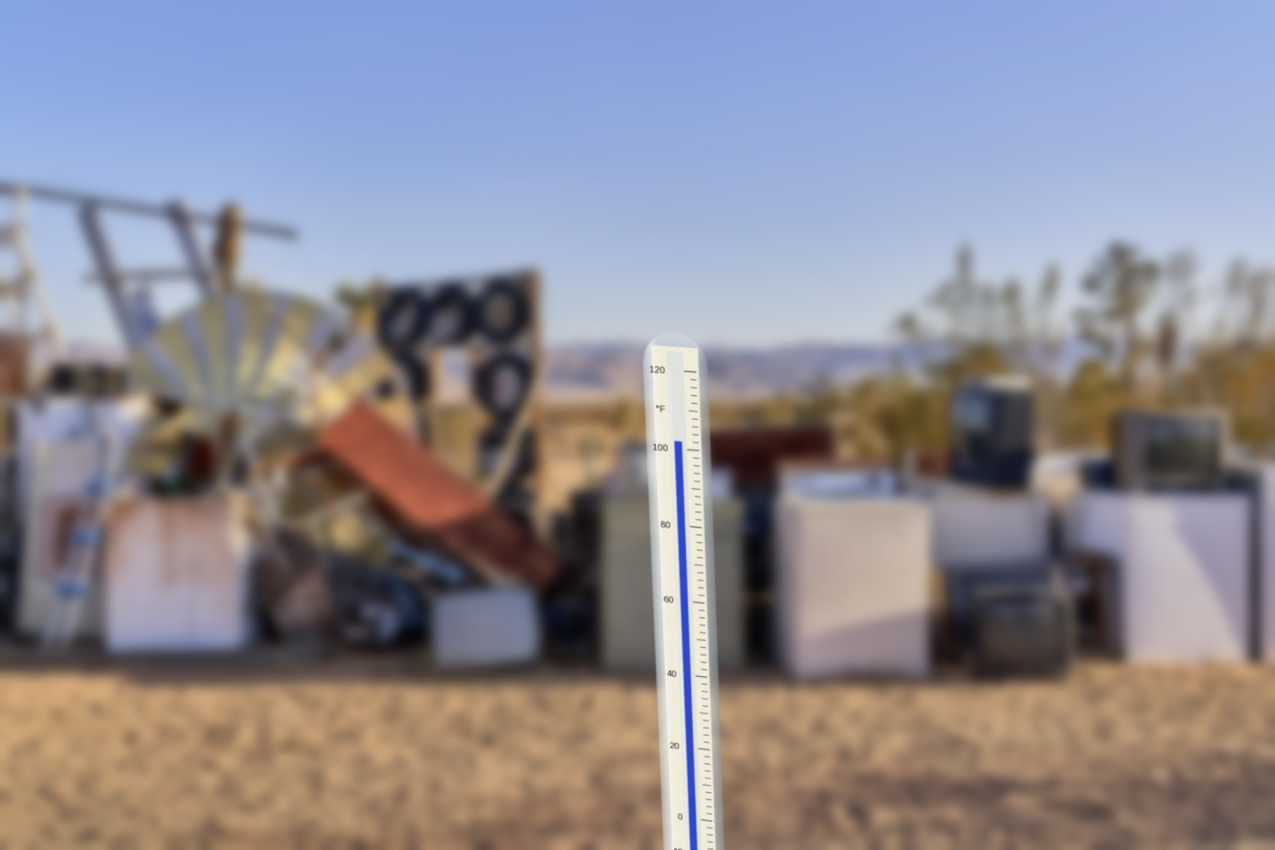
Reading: value=102 unit=°F
